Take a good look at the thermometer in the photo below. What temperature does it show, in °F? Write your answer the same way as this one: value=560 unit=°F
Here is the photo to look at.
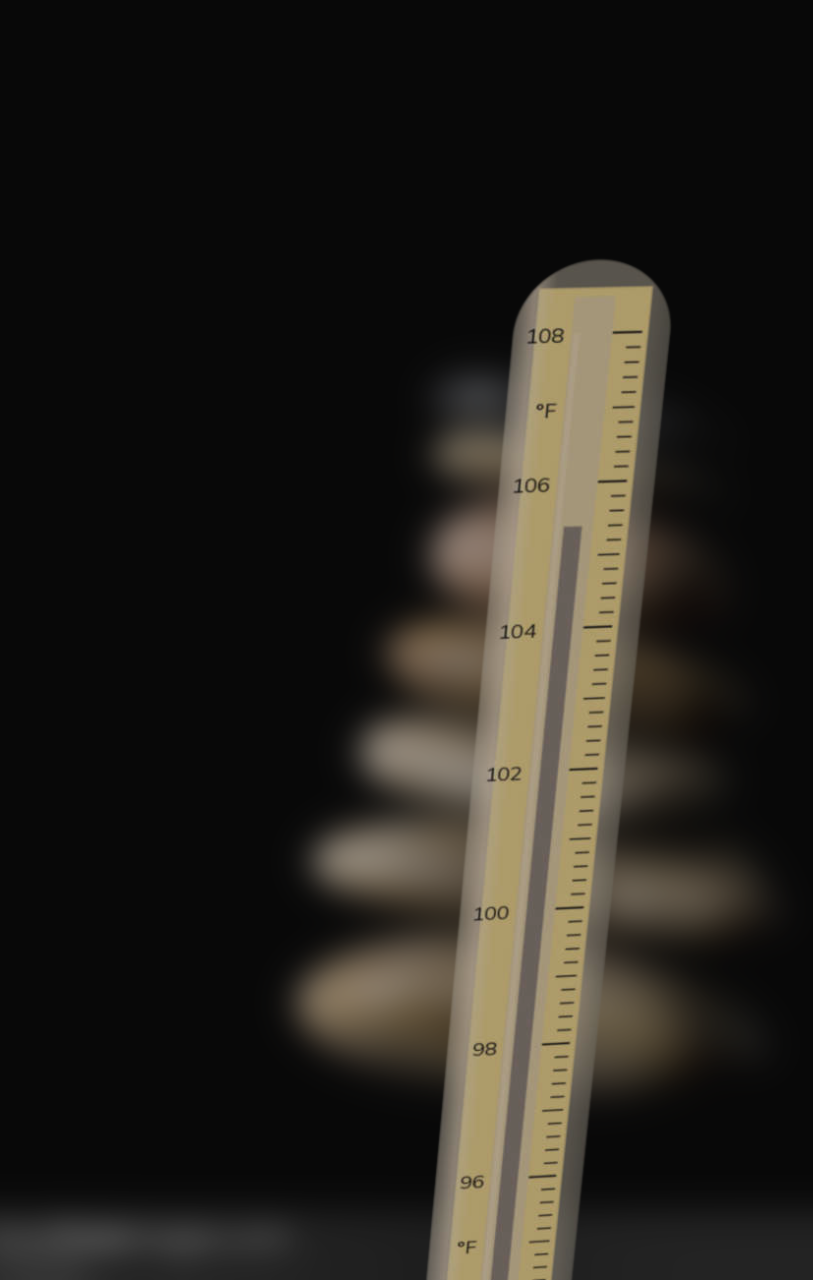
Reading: value=105.4 unit=°F
